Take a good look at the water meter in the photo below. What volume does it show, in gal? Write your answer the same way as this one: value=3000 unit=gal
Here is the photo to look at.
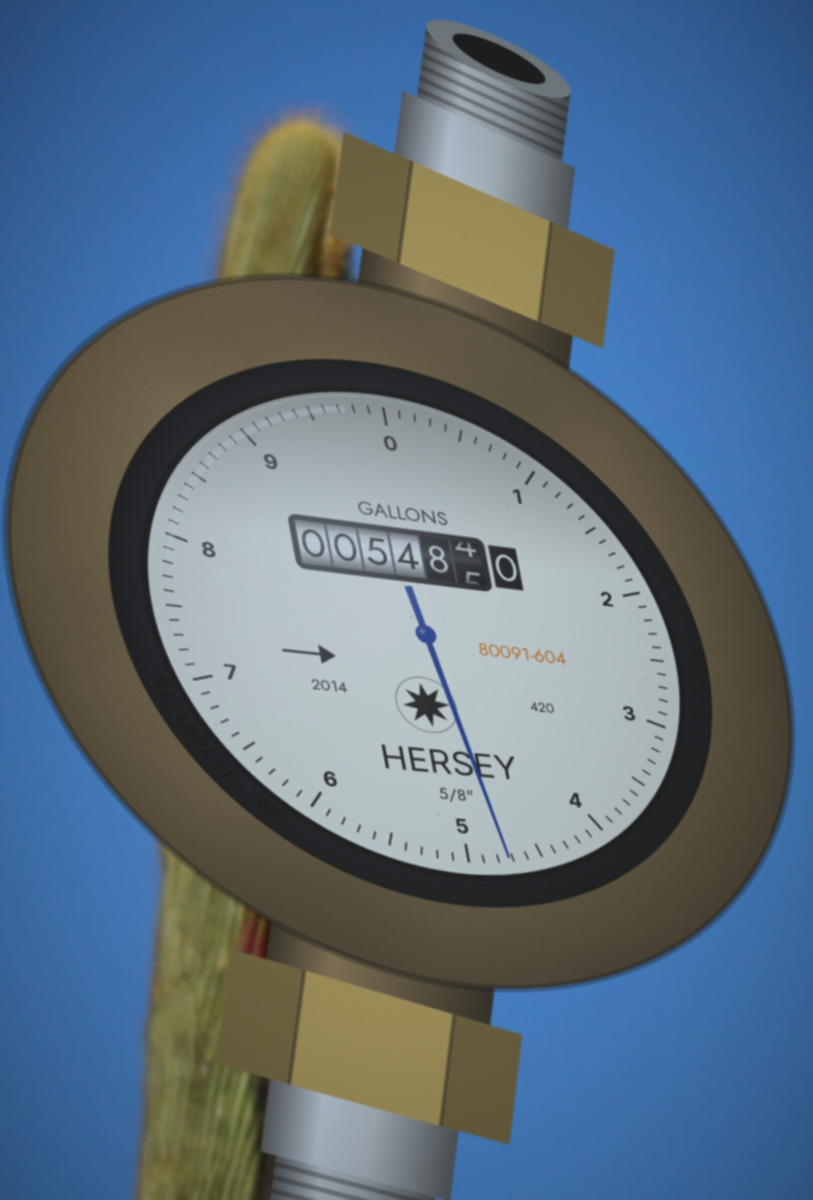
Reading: value=54844.7 unit=gal
